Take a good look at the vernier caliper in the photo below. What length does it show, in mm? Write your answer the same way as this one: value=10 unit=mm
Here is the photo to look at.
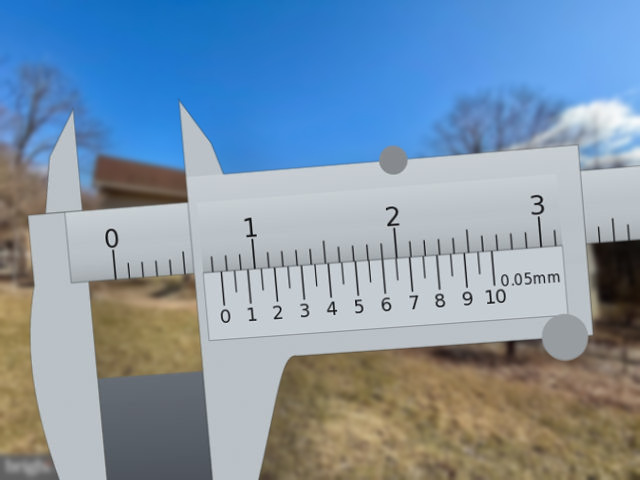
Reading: value=7.6 unit=mm
